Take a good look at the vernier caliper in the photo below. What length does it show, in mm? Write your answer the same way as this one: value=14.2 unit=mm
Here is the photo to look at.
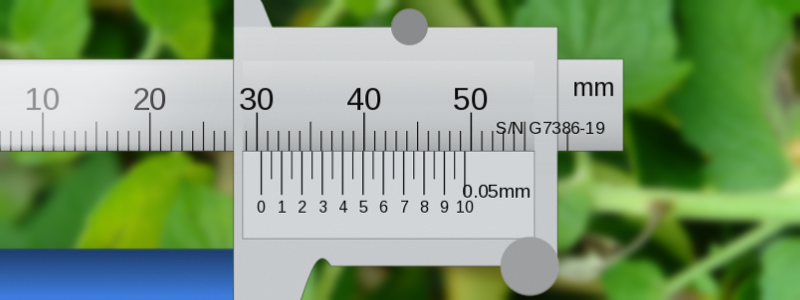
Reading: value=30.4 unit=mm
